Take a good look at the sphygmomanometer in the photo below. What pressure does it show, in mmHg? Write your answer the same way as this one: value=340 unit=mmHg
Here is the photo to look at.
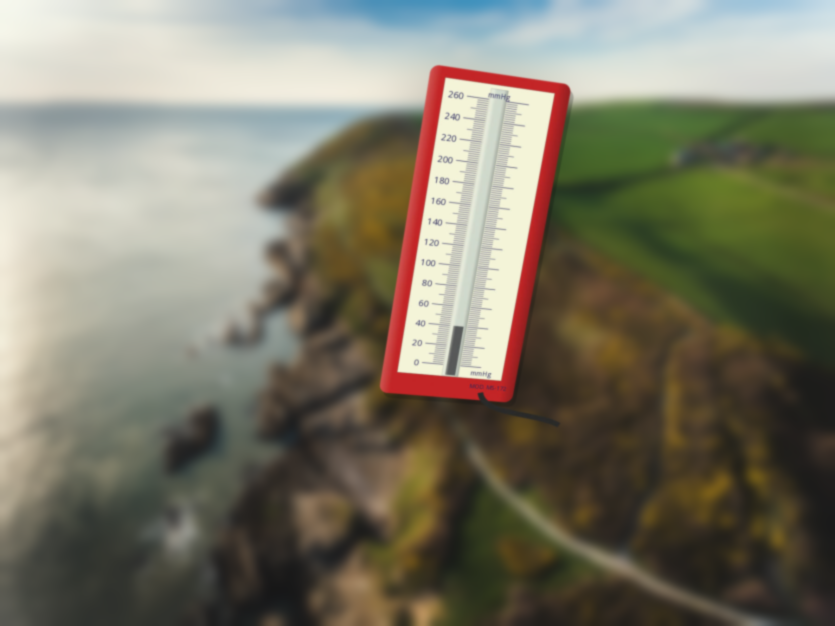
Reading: value=40 unit=mmHg
